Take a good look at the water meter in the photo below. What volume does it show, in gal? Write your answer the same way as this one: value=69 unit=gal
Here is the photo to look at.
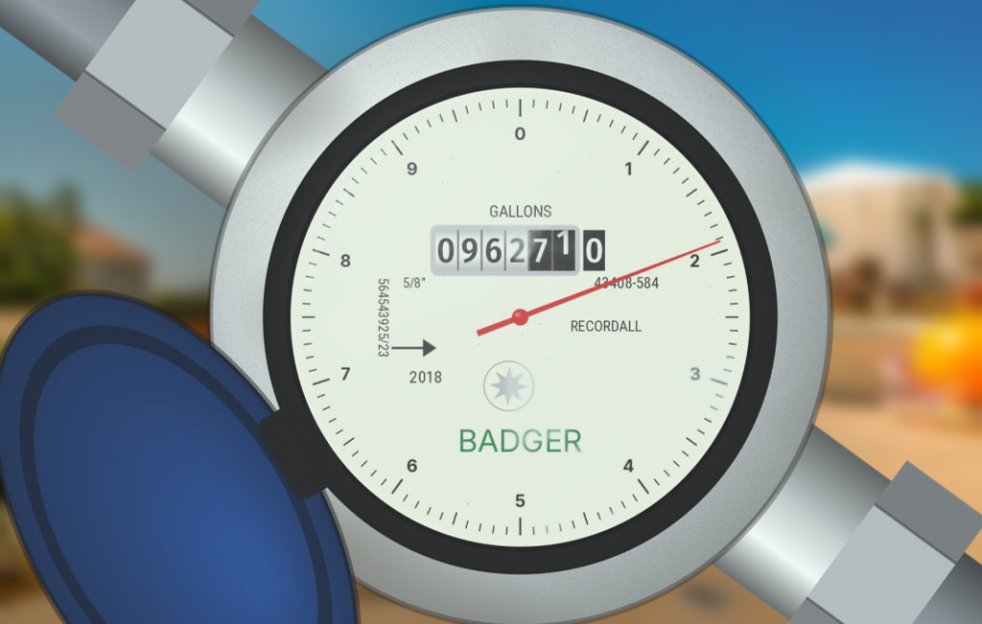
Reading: value=962711.9 unit=gal
